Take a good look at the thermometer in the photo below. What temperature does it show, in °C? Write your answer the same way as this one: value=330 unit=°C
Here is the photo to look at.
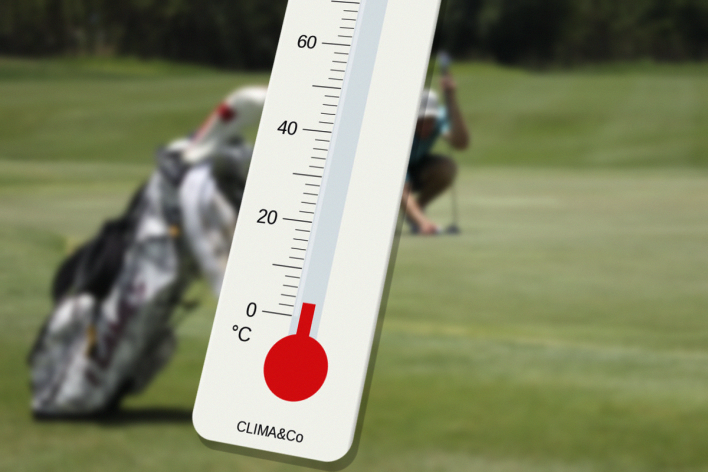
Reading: value=3 unit=°C
